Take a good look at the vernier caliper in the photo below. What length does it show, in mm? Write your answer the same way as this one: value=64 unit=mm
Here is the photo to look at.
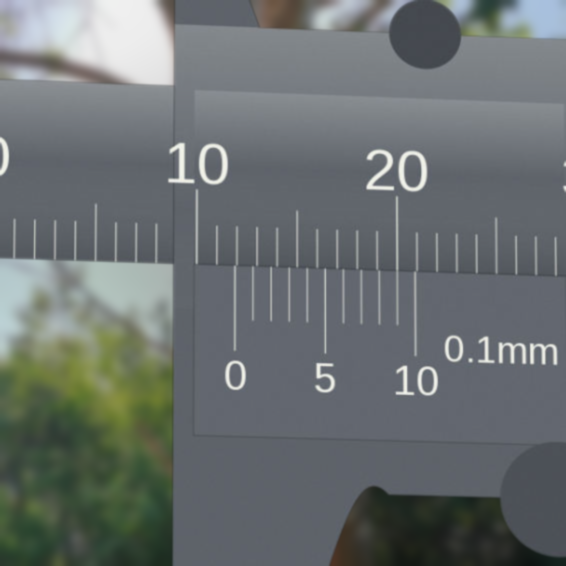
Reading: value=11.9 unit=mm
